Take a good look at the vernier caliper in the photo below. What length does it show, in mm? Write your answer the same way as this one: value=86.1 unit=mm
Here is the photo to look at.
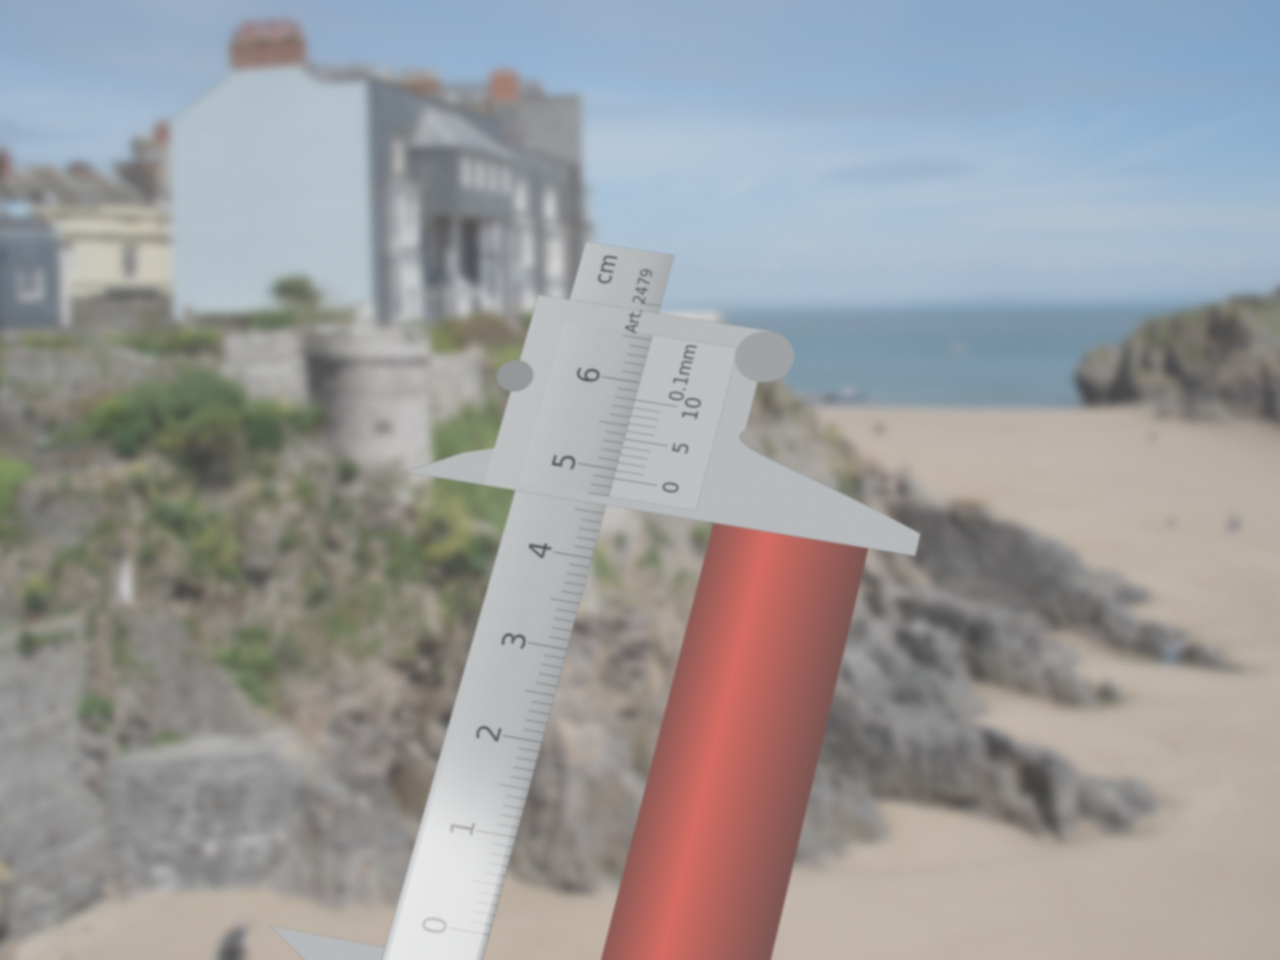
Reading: value=49.0 unit=mm
